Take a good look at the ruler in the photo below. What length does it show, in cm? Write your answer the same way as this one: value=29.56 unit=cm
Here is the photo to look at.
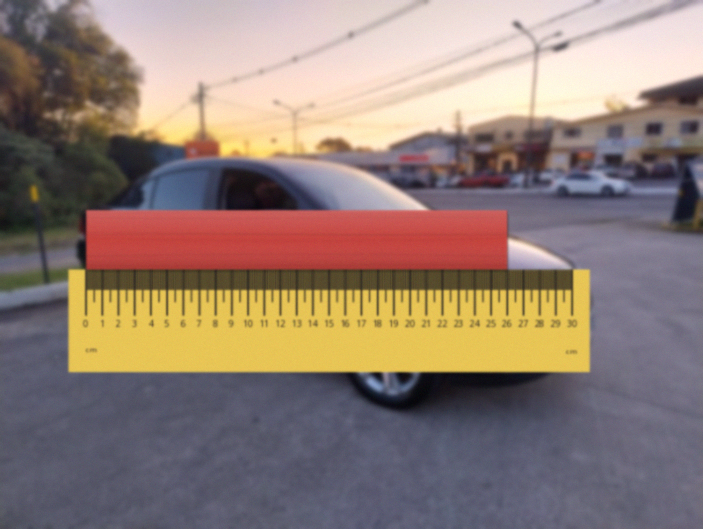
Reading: value=26 unit=cm
